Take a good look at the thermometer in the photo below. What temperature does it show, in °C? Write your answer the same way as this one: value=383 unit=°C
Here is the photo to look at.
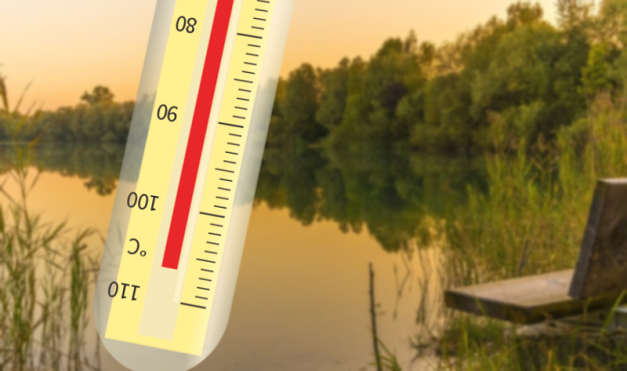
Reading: value=106.5 unit=°C
